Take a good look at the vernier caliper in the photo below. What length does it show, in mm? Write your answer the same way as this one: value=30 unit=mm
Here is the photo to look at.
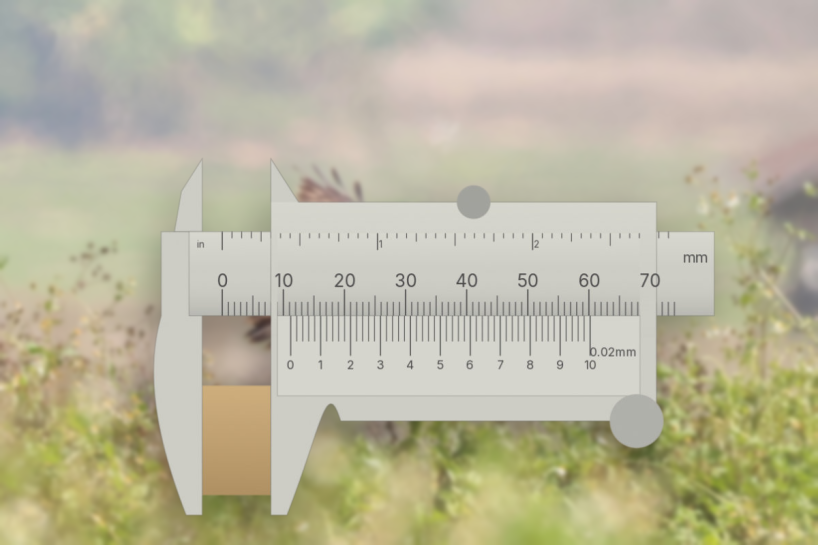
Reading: value=11.2 unit=mm
